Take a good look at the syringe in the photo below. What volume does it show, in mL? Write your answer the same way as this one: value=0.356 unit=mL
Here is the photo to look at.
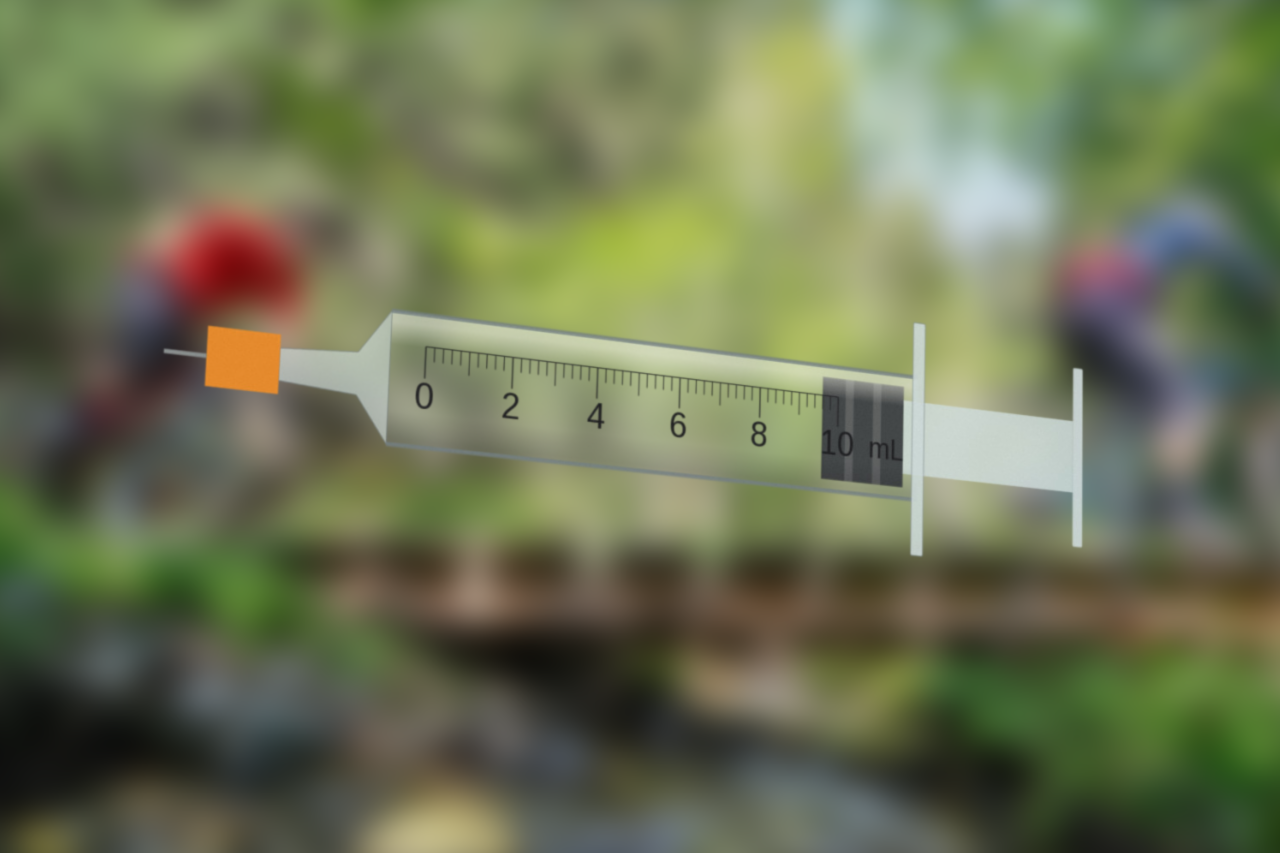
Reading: value=9.6 unit=mL
